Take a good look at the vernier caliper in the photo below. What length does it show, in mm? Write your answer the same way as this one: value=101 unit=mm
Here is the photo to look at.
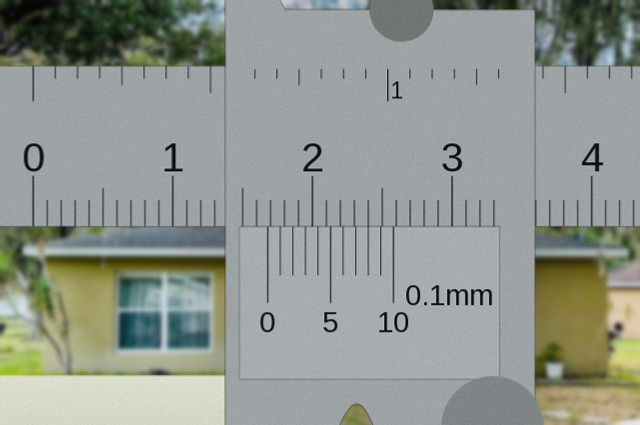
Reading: value=16.8 unit=mm
